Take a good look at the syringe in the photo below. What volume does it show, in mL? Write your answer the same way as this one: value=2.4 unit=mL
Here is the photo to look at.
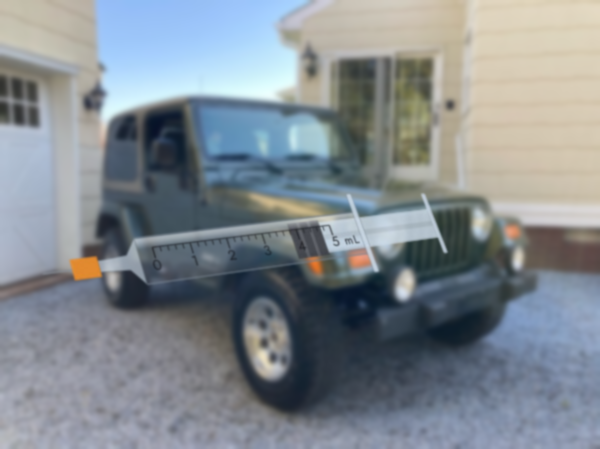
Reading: value=3.8 unit=mL
